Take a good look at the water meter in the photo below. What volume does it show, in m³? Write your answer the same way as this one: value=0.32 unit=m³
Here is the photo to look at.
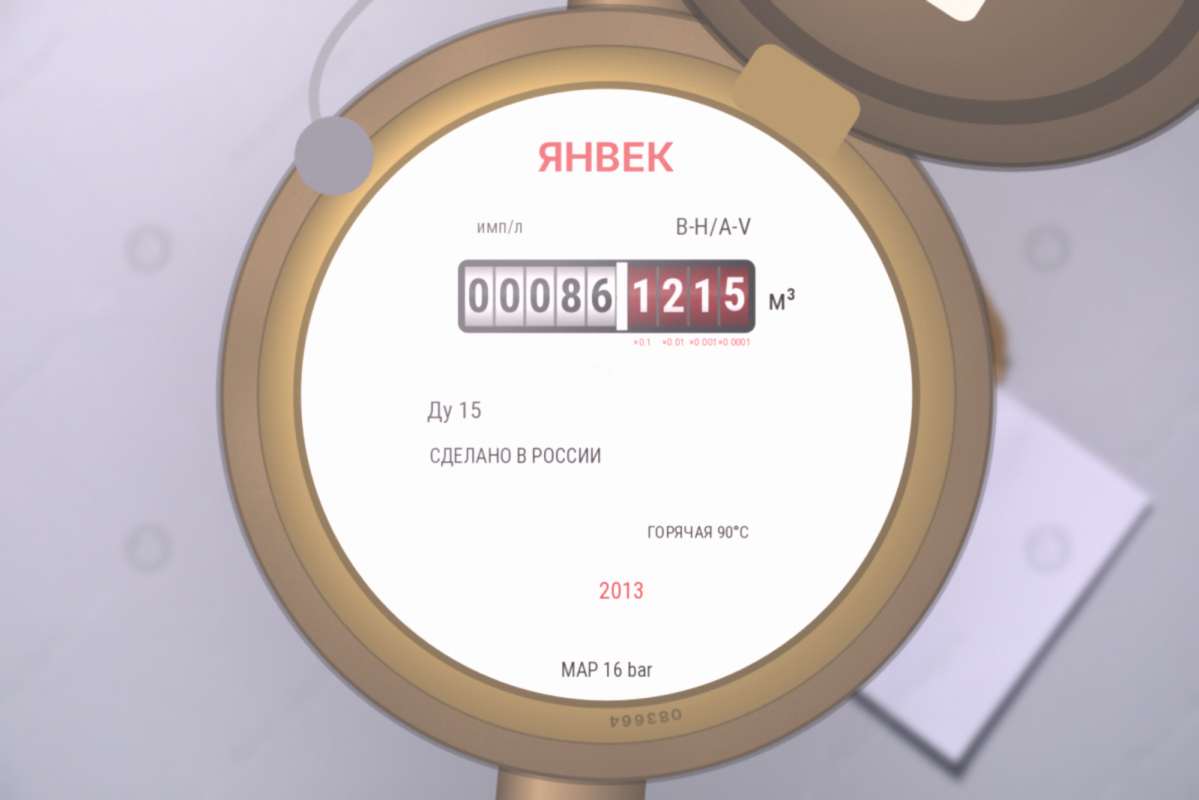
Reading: value=86.1215 unit=m³
